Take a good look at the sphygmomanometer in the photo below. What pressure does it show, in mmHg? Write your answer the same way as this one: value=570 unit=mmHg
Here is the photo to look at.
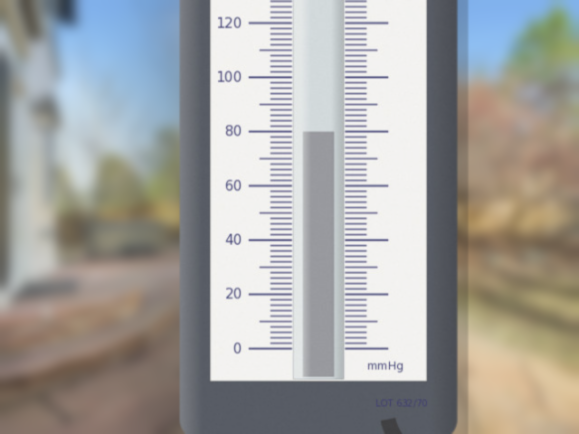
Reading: value=80 unit=mmHg
